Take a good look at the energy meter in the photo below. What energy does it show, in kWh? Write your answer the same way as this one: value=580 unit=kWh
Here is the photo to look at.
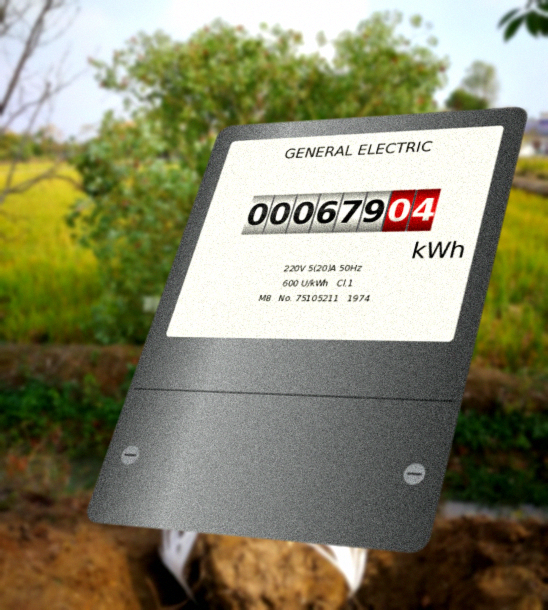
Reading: value=679.04 unit=kWh
